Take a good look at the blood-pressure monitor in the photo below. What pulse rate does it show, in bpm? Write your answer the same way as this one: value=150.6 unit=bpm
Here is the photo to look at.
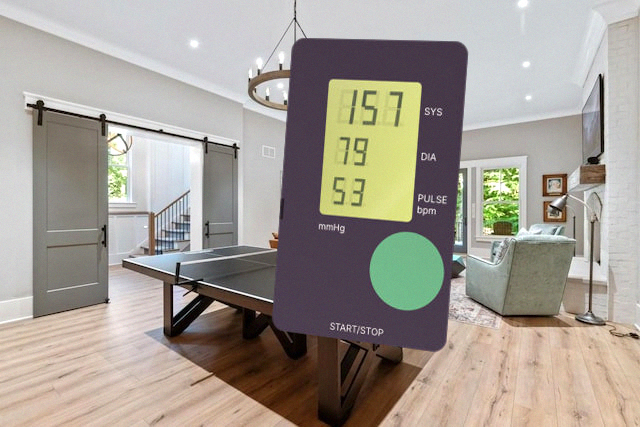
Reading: value=53 unit=bpm
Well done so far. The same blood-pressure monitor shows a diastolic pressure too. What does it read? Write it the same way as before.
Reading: value=79 unit=mmHg
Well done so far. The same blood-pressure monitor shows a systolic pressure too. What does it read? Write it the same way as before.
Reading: value=157 unit=mmHg
